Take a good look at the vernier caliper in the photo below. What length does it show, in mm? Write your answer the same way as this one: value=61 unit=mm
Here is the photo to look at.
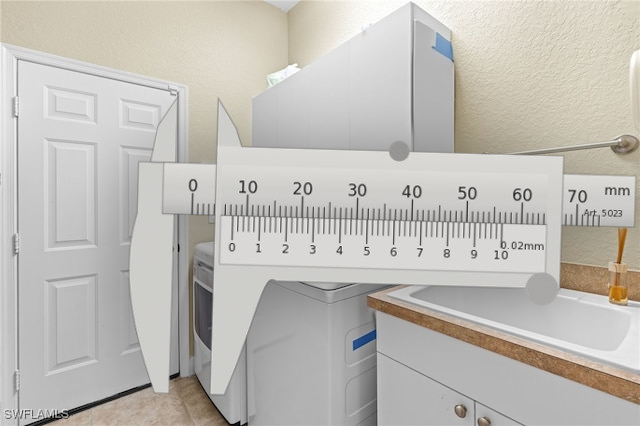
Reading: value=7.4 unit=mm
